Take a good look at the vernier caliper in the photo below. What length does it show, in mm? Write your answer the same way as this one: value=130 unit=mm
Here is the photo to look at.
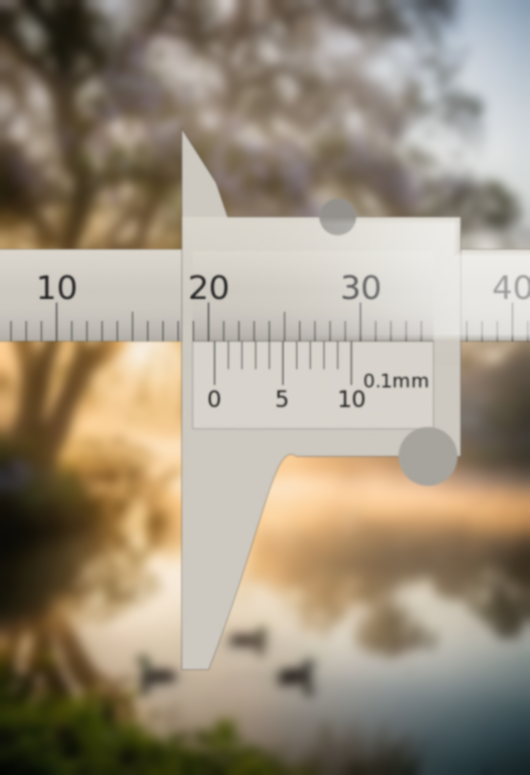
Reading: value=20.4 unit=mm
